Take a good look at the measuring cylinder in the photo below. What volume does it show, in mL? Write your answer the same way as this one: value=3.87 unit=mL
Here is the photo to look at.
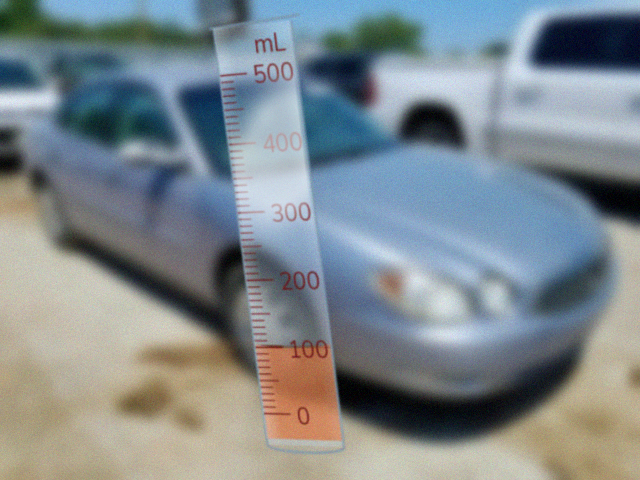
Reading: value=100 unit=mL
